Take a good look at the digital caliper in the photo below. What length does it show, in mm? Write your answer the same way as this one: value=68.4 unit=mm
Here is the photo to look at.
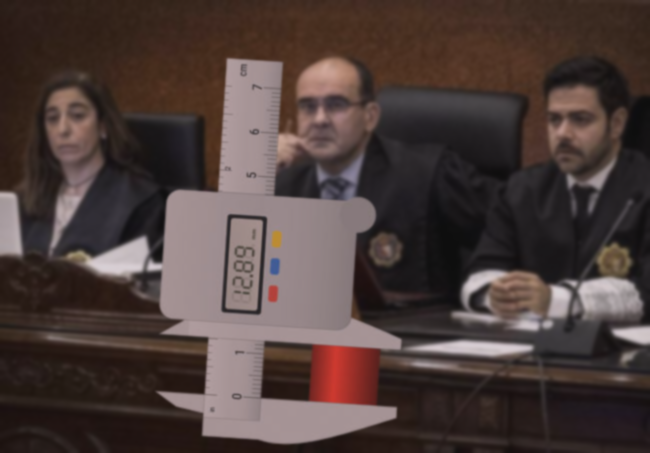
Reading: value=12.89 unit=mm
